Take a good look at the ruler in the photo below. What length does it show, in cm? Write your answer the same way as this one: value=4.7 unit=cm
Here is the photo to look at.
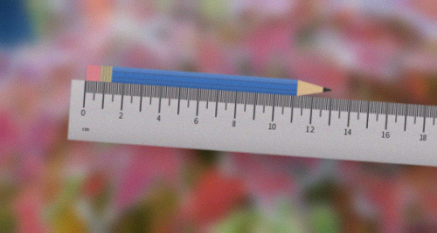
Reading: value=13 unit=cm
